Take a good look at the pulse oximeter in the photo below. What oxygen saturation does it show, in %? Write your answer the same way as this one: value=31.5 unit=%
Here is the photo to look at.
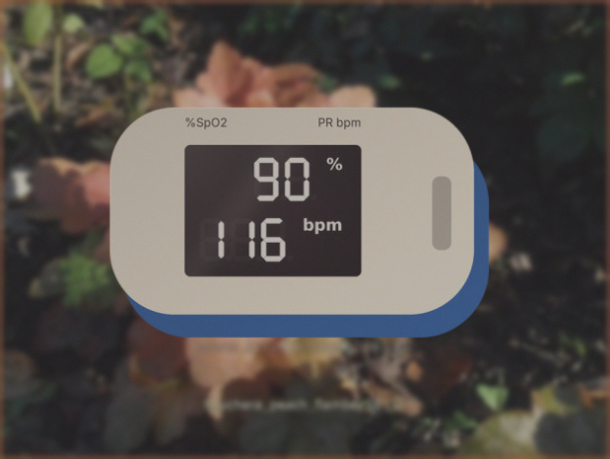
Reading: value=90 unit=%
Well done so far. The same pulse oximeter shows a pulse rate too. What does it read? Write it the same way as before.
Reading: value=116 unit=bpm
